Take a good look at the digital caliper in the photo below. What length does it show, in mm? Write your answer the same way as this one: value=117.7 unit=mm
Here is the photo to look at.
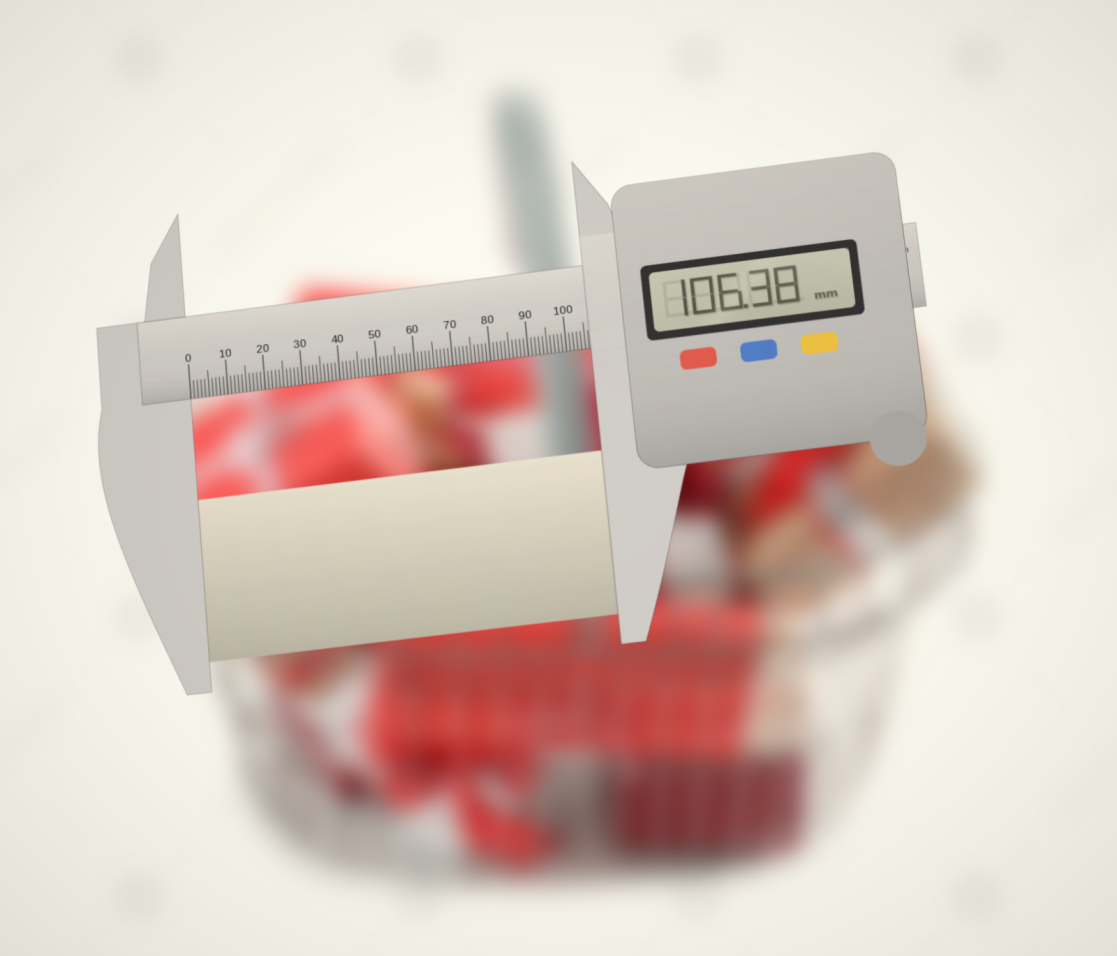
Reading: value=106.38 unit=mm
